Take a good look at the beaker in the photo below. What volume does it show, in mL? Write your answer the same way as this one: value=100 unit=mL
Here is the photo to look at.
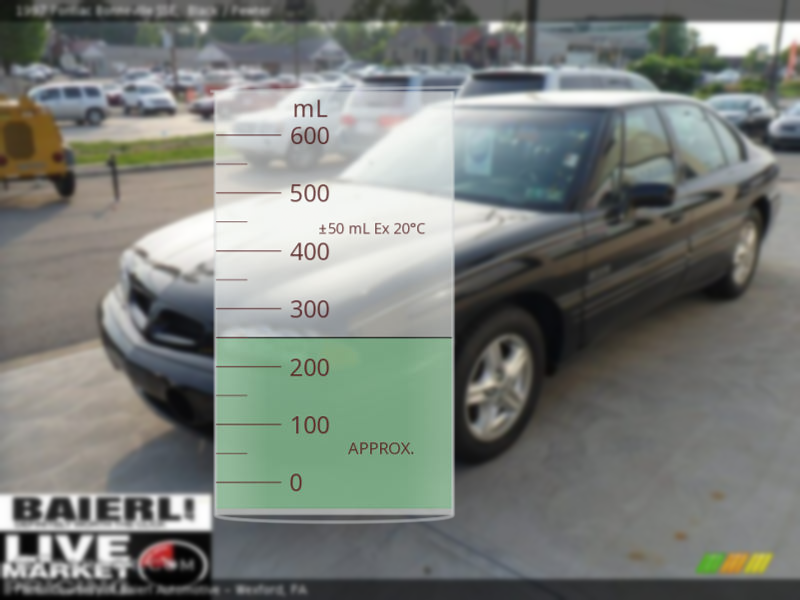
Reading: value=250 unit=mL
